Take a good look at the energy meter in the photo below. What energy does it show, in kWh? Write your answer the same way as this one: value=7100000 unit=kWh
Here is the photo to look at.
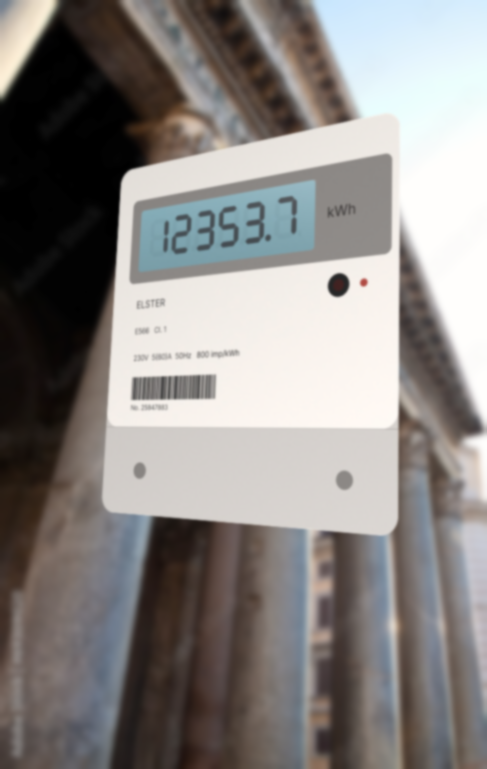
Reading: value=12353.7 unit=kWh
